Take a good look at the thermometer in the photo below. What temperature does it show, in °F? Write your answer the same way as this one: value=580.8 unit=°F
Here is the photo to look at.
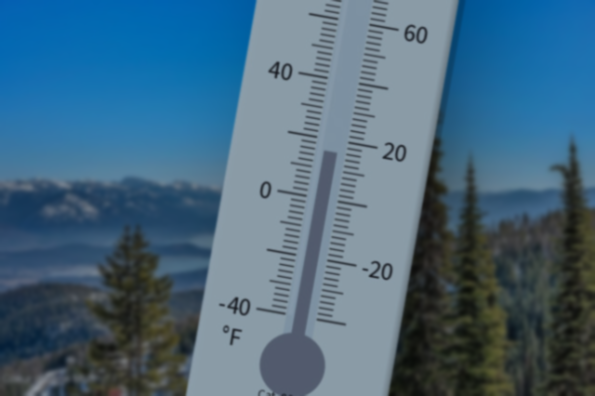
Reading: value=16 unit=°F
